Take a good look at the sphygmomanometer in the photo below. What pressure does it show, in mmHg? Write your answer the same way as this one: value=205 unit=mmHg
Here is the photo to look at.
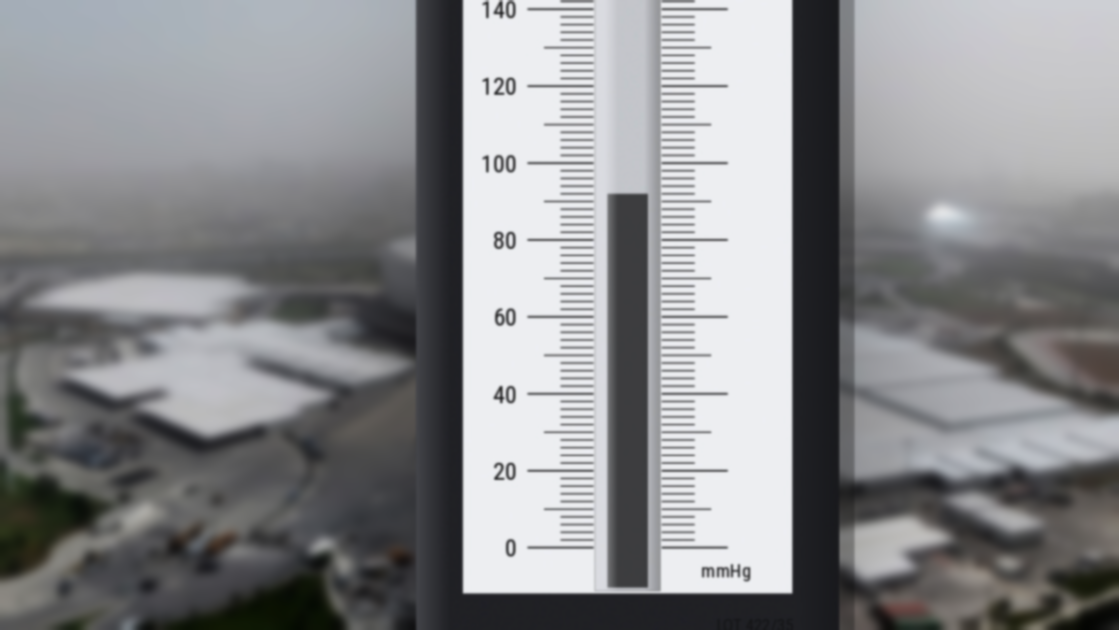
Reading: value=92 unit=mmHg
